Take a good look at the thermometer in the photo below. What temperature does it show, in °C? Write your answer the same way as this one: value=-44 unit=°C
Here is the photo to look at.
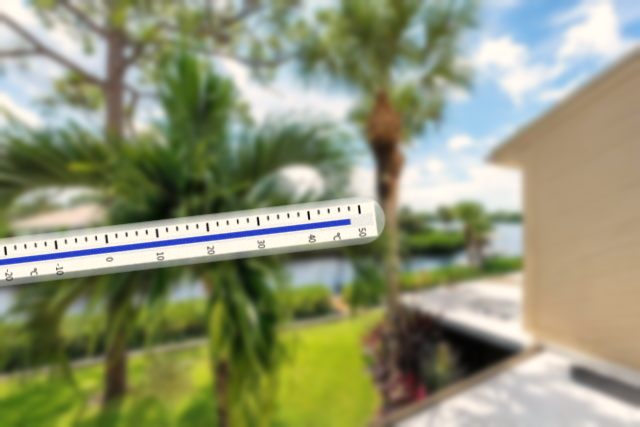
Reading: value=48 unit=°C
